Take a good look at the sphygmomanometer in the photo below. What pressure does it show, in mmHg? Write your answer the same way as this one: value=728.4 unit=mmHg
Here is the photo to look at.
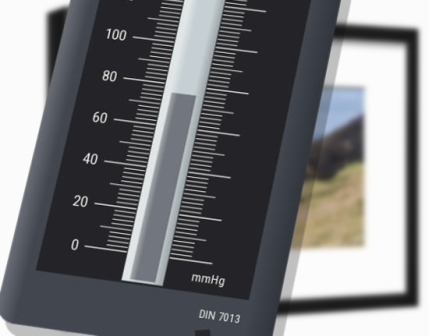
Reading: value=76 unit=mmHg
